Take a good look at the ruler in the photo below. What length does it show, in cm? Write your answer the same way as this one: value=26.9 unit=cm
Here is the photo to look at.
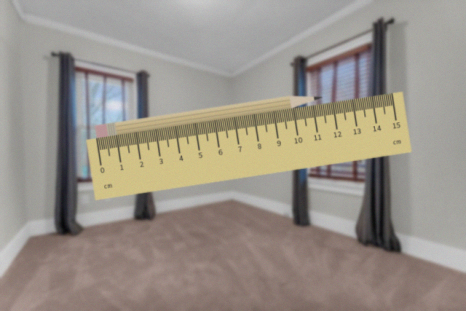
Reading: value=11.5 unit=cm
